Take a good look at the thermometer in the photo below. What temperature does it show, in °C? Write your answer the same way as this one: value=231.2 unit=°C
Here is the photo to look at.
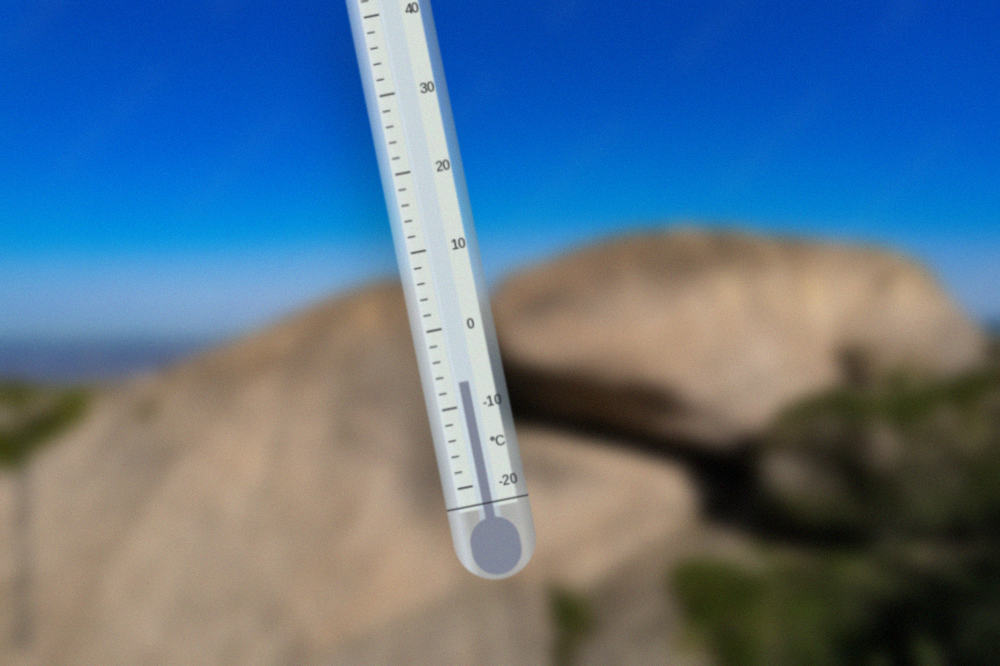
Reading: value=-7 unit=°C
